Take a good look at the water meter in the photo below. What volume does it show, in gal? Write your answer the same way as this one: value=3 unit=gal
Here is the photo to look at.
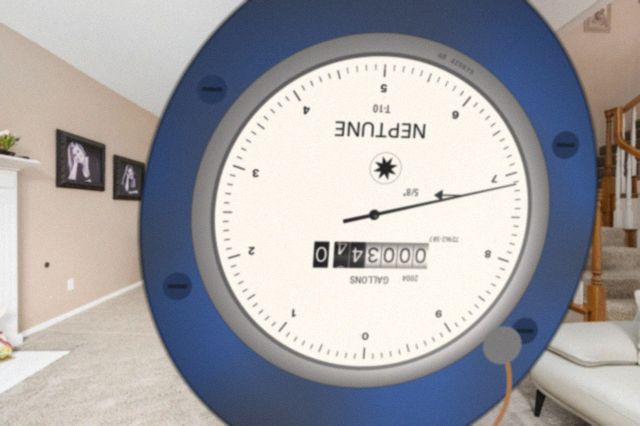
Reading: value=3437.1 unit=gal
